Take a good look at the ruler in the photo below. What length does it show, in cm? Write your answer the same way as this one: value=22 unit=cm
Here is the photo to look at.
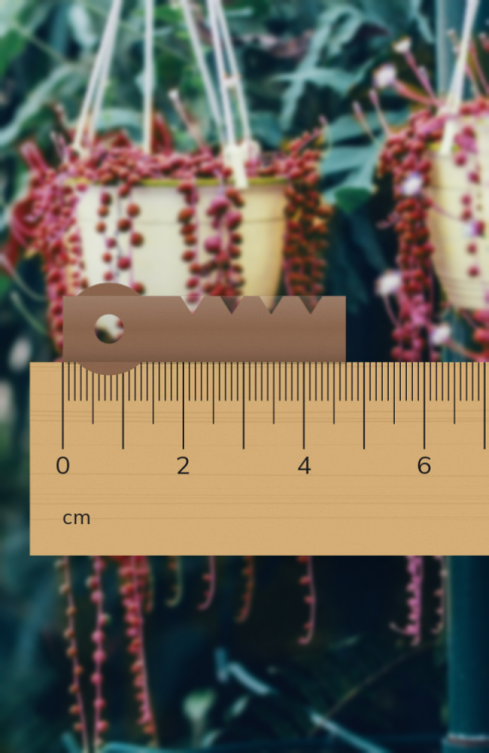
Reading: value=4.7 unit=cm
